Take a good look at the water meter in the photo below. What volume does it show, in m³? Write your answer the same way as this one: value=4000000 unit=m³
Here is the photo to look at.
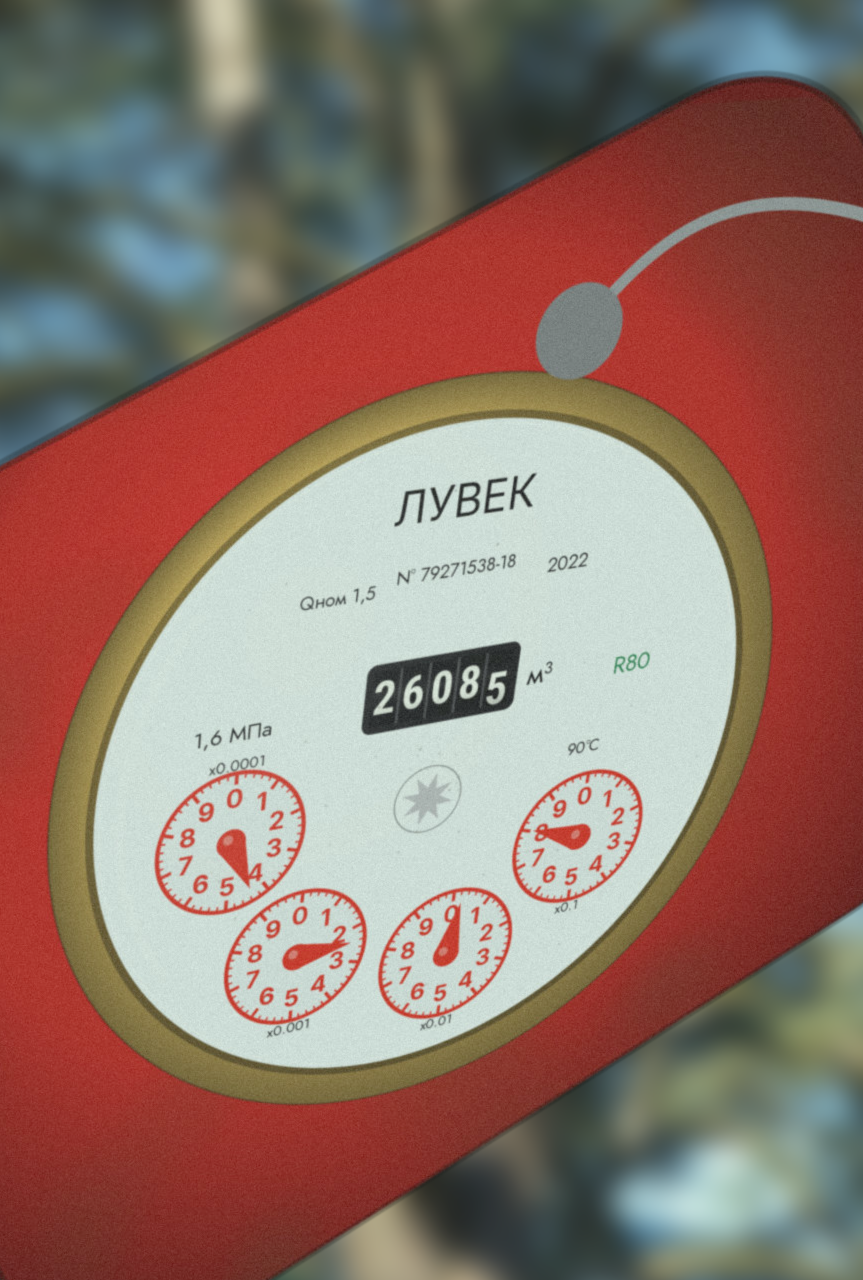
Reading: value=26084.8024 unit=m³
